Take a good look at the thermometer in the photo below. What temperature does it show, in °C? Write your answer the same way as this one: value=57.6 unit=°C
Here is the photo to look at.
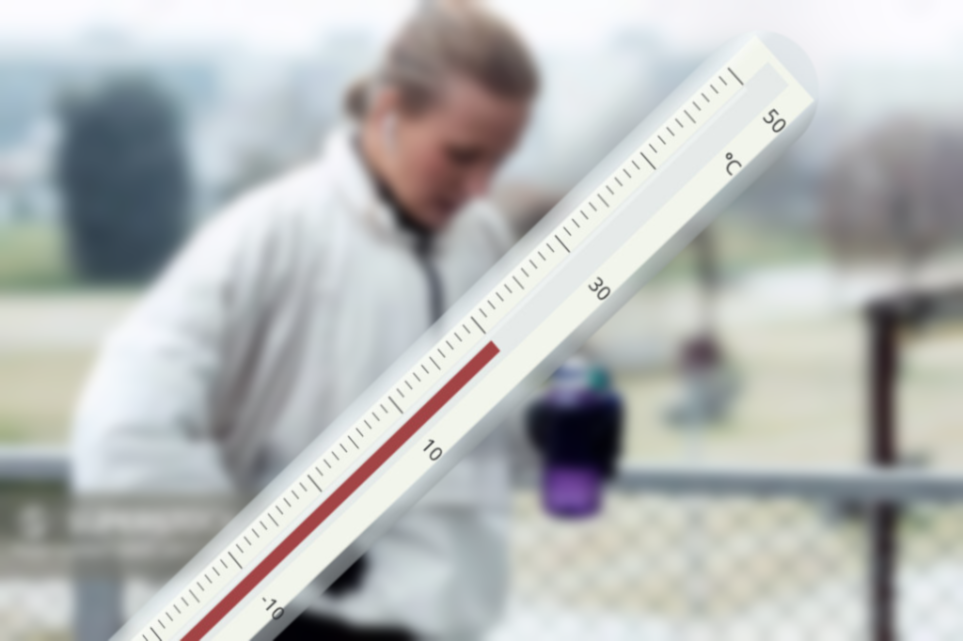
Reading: value=20 unit=°C
